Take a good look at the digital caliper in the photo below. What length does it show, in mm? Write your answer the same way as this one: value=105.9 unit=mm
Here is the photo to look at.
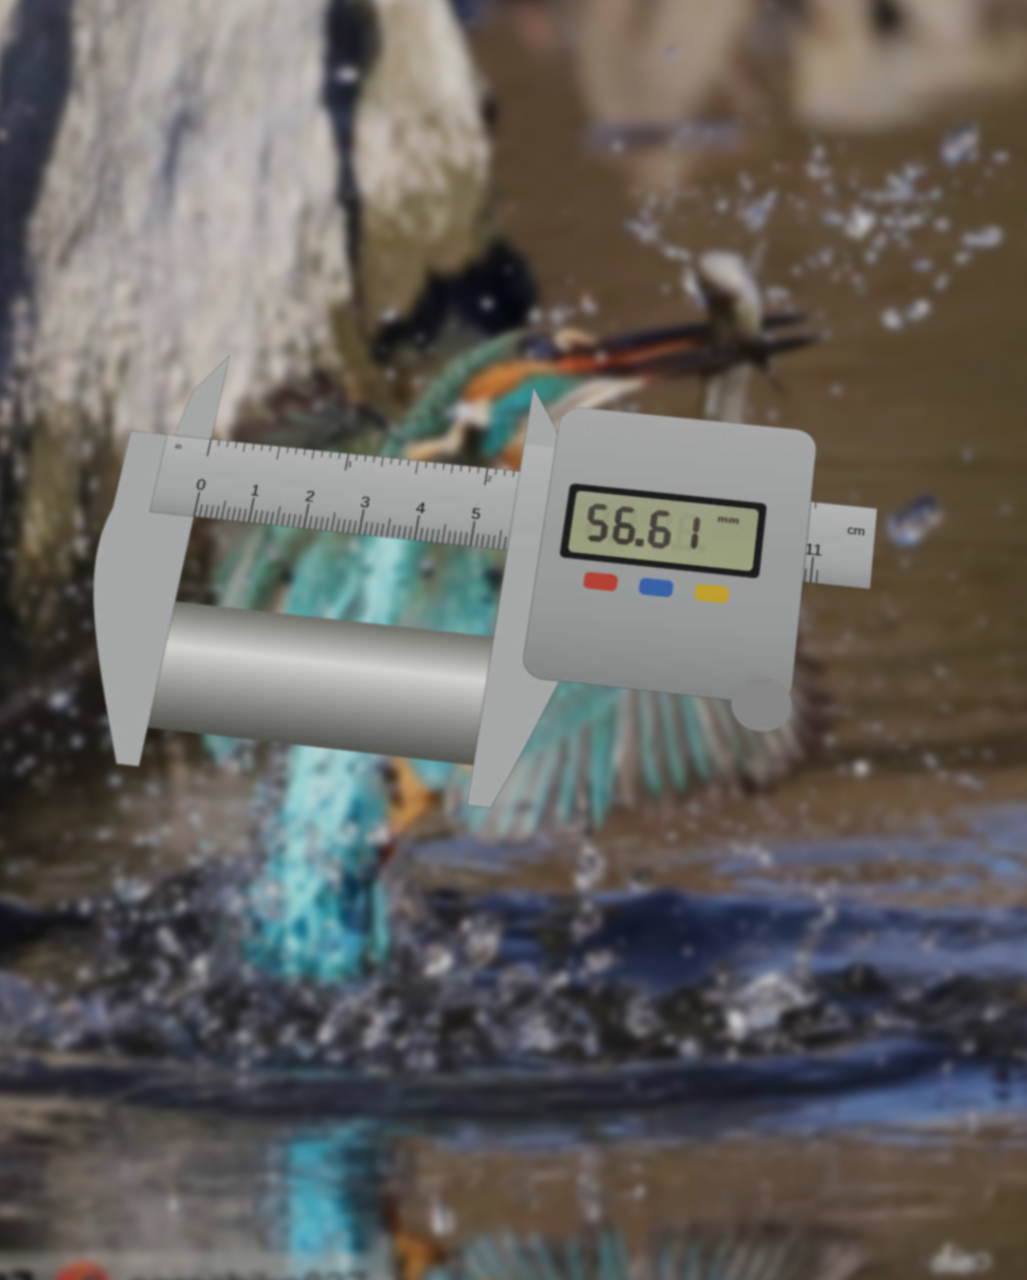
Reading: value=56.61 unit=mm
